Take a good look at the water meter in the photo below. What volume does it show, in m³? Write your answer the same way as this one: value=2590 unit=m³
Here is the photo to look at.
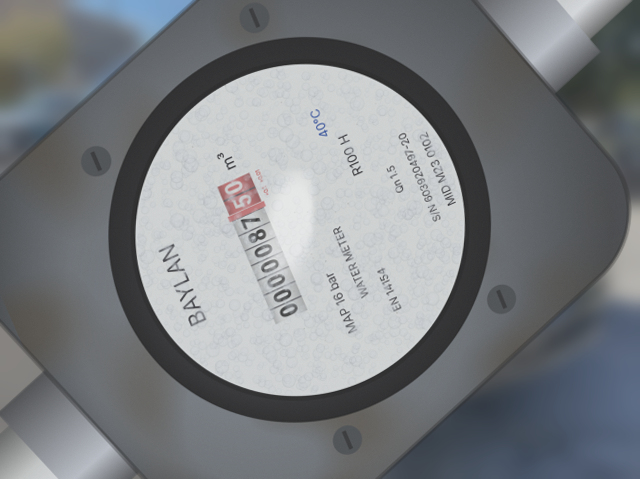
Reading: value=87.50 unit=m³
